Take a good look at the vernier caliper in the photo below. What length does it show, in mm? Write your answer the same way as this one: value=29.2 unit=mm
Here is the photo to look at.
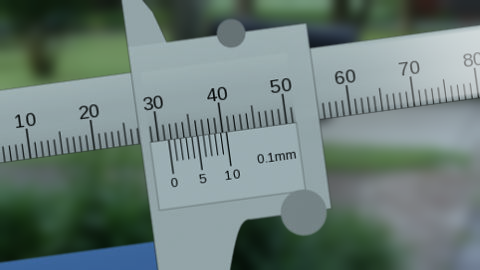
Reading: value=31.6 unit=mm
